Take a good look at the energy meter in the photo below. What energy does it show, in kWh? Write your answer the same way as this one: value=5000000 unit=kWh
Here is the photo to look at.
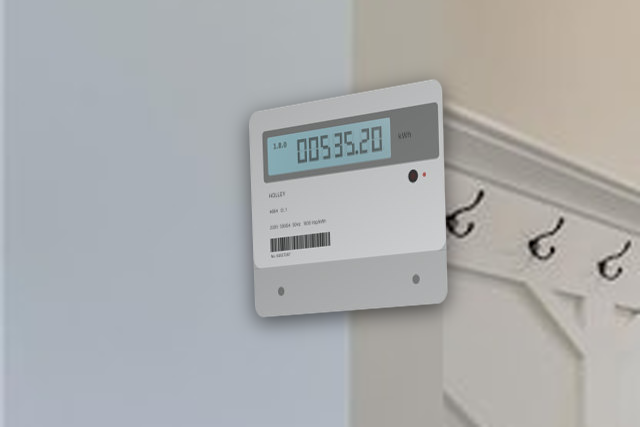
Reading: value=535.20 unit=kWh
